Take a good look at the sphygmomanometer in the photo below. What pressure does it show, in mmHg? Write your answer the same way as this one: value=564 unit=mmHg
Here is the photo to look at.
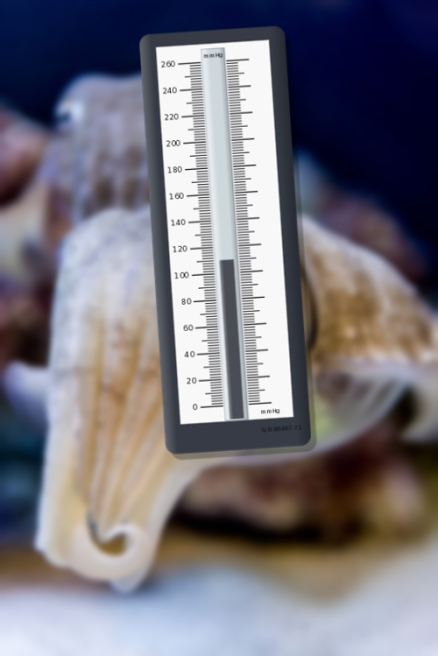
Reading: value=110 unit=mmHg
